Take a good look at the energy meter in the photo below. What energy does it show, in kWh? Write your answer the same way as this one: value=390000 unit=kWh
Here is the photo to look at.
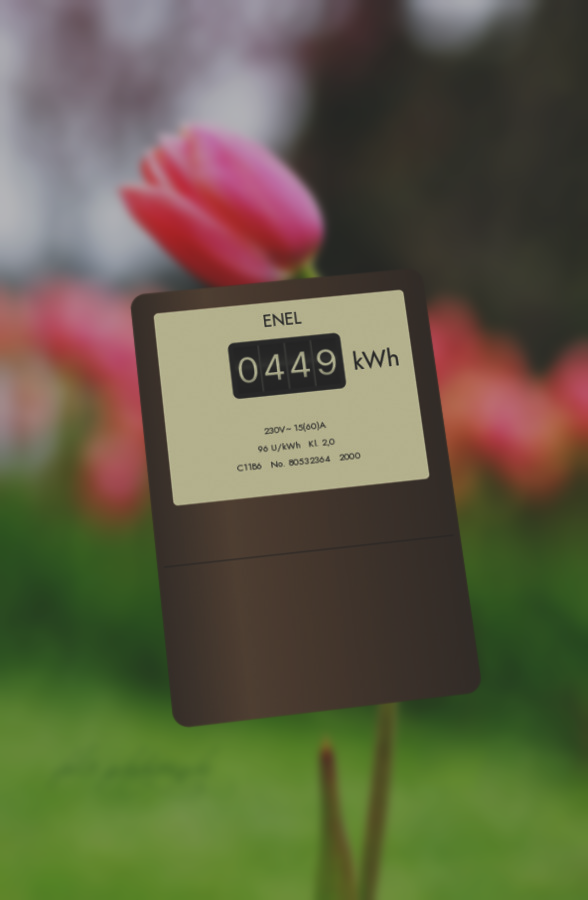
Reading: value=449 unit=kWh
